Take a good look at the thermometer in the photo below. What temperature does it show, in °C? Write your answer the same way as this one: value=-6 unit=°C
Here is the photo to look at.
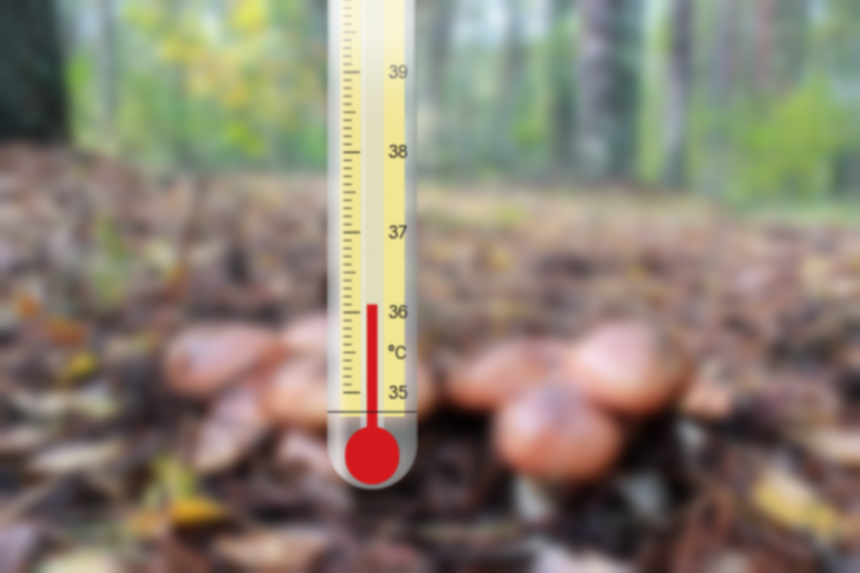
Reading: value=36.1 unit=°C
